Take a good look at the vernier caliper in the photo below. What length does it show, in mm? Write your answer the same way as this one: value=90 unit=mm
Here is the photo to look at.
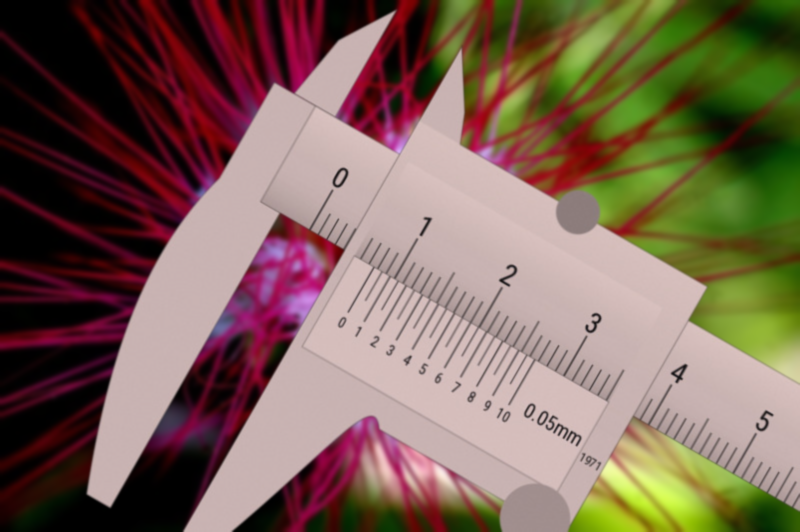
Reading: value=7.6 unit=mm
